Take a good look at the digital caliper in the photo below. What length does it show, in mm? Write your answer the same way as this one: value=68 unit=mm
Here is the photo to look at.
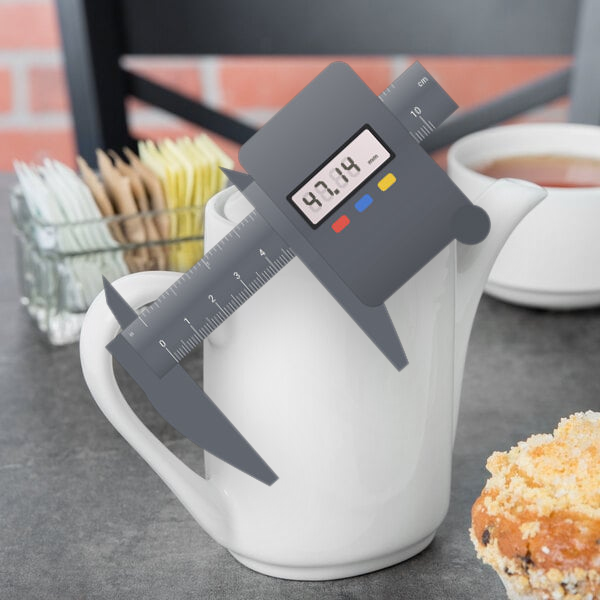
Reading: value=47.14 unit=mm
